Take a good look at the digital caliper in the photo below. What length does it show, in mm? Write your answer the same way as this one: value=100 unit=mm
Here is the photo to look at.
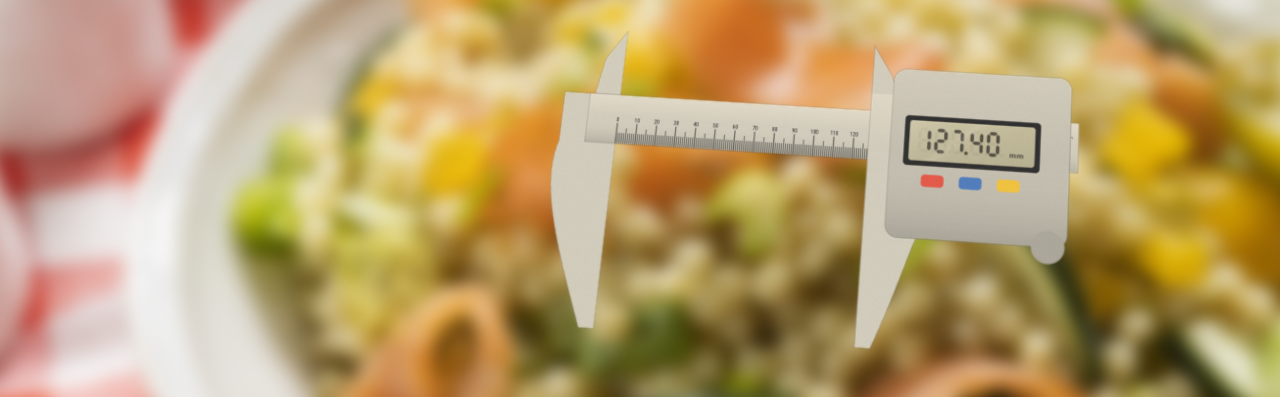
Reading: value=127.40 unit=mm
